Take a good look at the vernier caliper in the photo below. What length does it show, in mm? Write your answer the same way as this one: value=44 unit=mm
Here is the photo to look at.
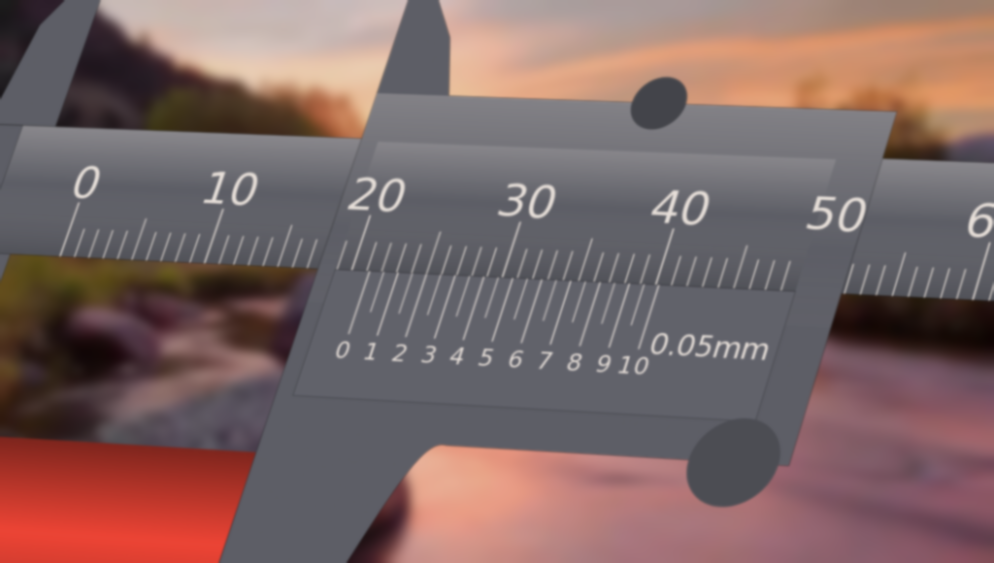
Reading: value=21.2 unit=mm
